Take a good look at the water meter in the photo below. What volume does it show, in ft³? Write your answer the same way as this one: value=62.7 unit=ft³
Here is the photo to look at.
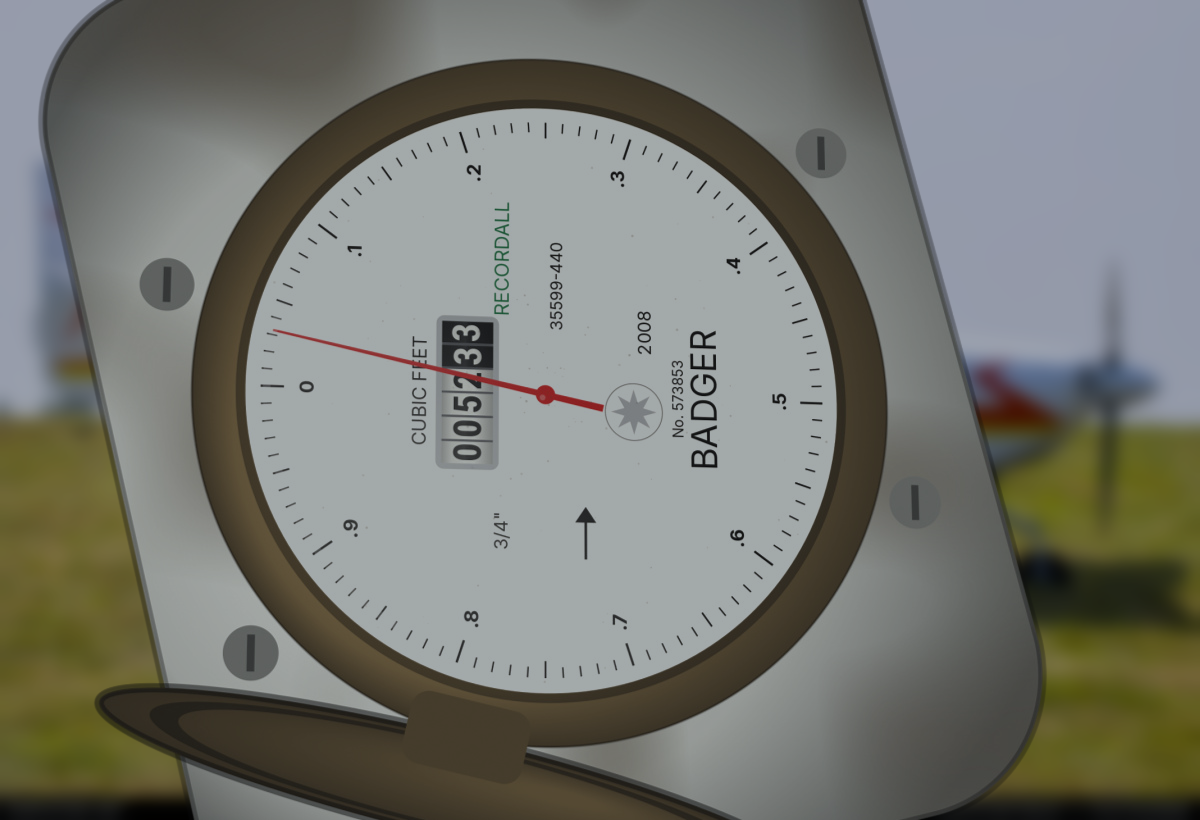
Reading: value=5233.03 unit=ft³
